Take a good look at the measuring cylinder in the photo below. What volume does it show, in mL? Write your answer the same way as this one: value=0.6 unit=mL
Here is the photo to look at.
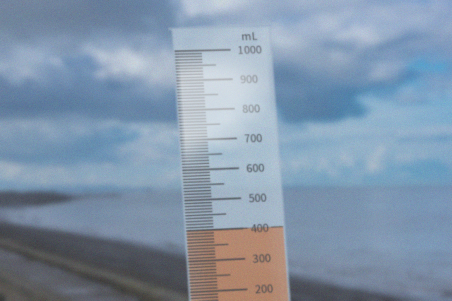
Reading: value=400 unit=mL
